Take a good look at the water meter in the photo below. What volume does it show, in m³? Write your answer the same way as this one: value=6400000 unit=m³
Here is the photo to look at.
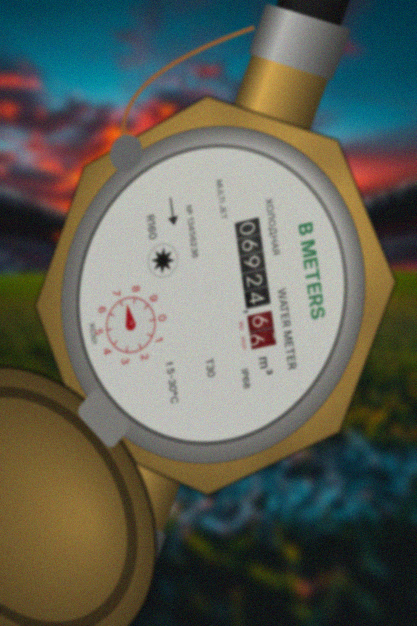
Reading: value=6924.657 unit=m³
